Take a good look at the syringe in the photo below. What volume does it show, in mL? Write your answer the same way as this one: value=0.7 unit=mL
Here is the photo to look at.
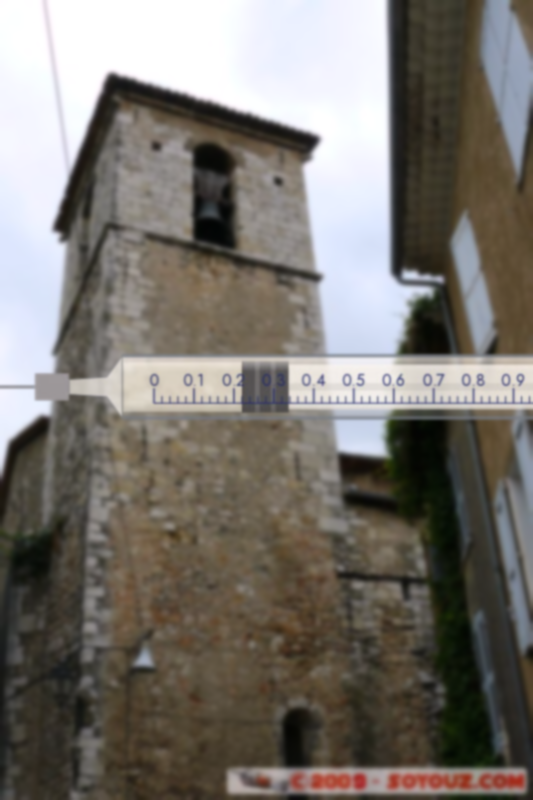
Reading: value=0.22 unit=mL
